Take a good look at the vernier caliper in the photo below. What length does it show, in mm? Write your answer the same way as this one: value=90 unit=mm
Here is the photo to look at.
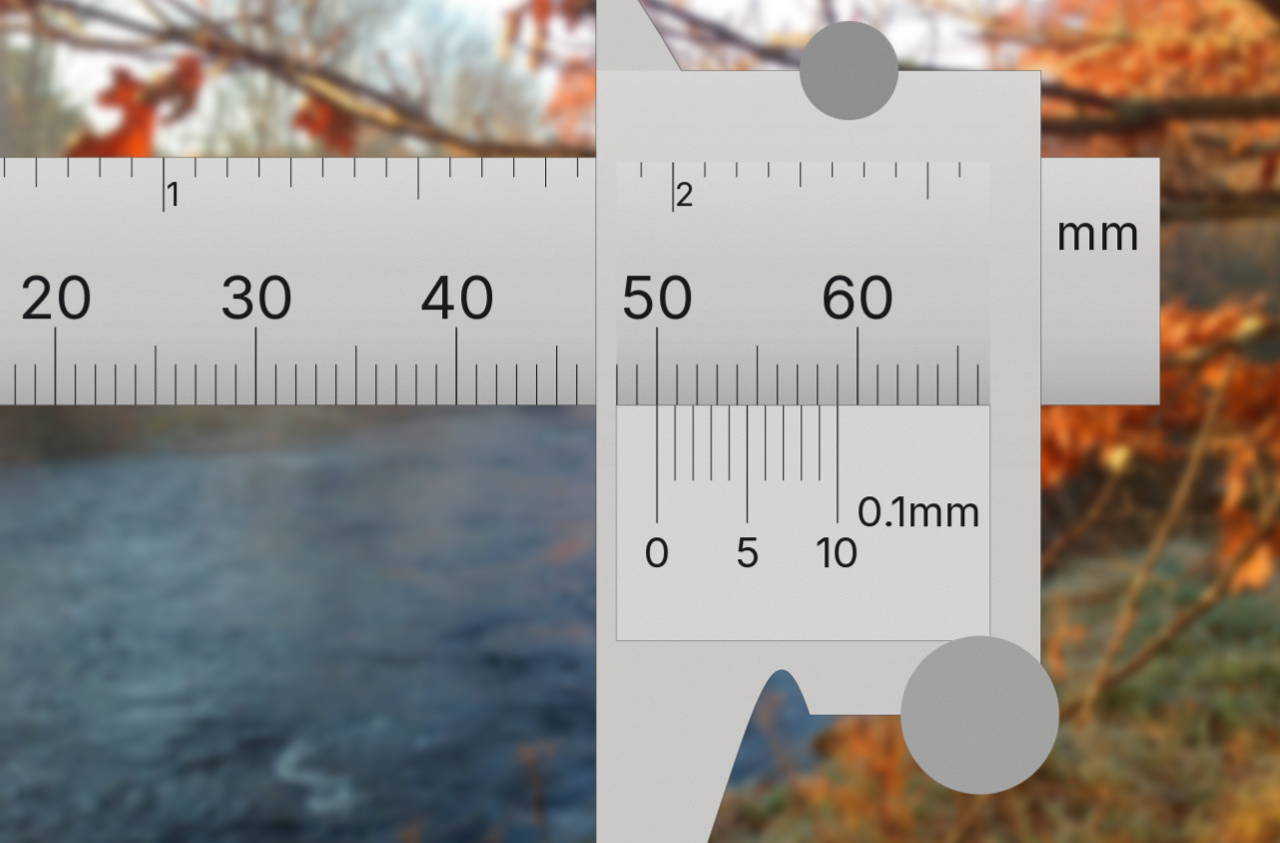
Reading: value=50.0 unit=mm
